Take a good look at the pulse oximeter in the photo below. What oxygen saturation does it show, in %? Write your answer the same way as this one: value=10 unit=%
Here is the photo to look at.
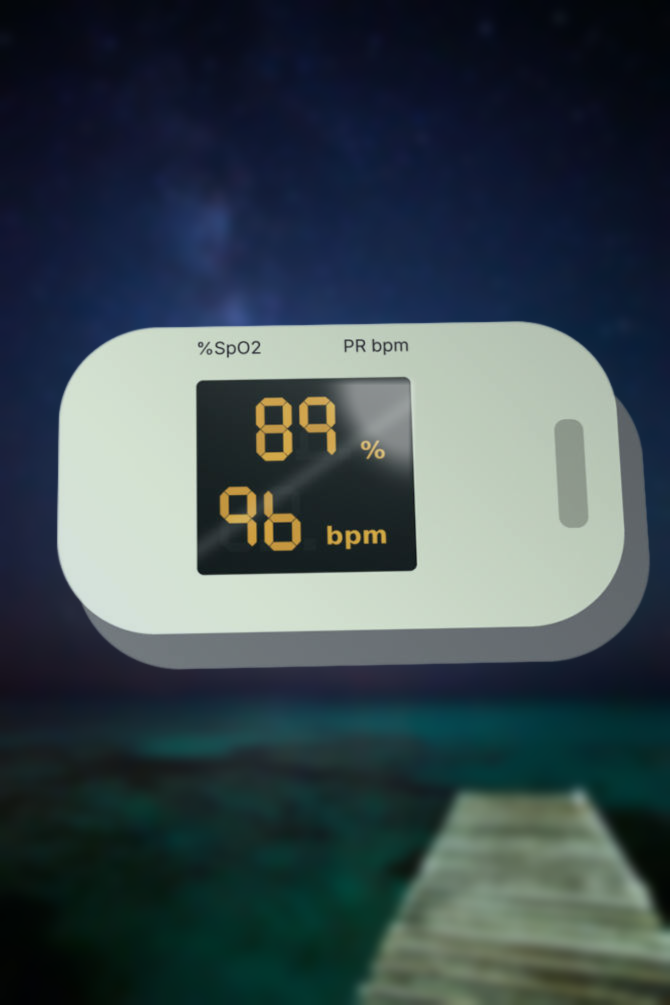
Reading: value=89 unit=%
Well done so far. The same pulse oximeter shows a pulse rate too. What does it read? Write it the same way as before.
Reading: value=96 unit=bpm
